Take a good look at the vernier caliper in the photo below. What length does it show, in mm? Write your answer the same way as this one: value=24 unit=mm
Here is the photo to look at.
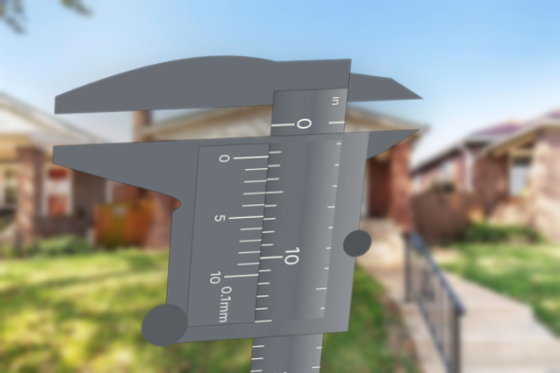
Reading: value=2.3 unit=mm
